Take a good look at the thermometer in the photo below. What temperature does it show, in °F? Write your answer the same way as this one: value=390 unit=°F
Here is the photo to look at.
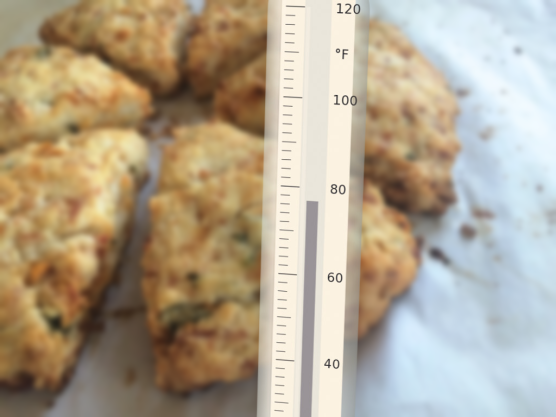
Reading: value=77 unit=°F
